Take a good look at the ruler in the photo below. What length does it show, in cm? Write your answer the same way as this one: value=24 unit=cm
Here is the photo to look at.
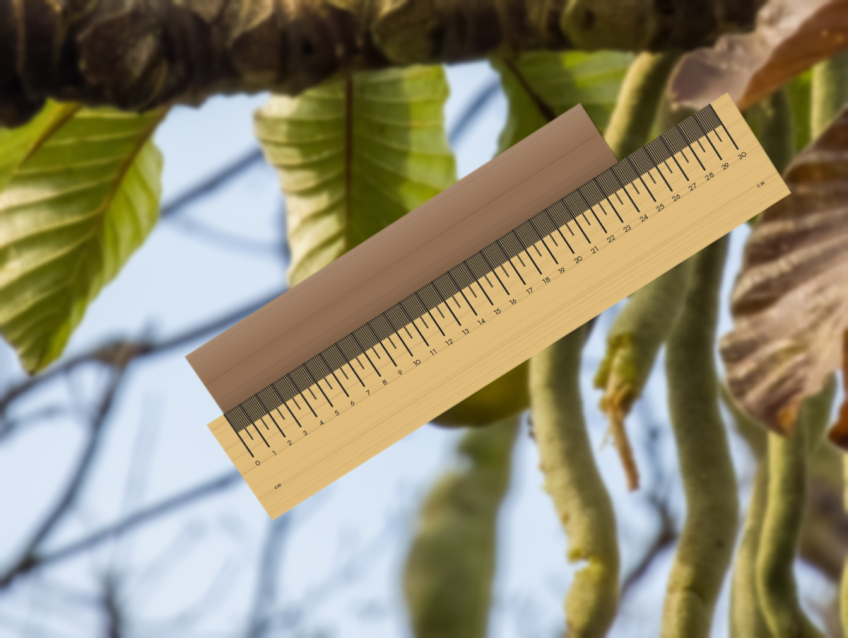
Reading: value=24.5 unit=cm
